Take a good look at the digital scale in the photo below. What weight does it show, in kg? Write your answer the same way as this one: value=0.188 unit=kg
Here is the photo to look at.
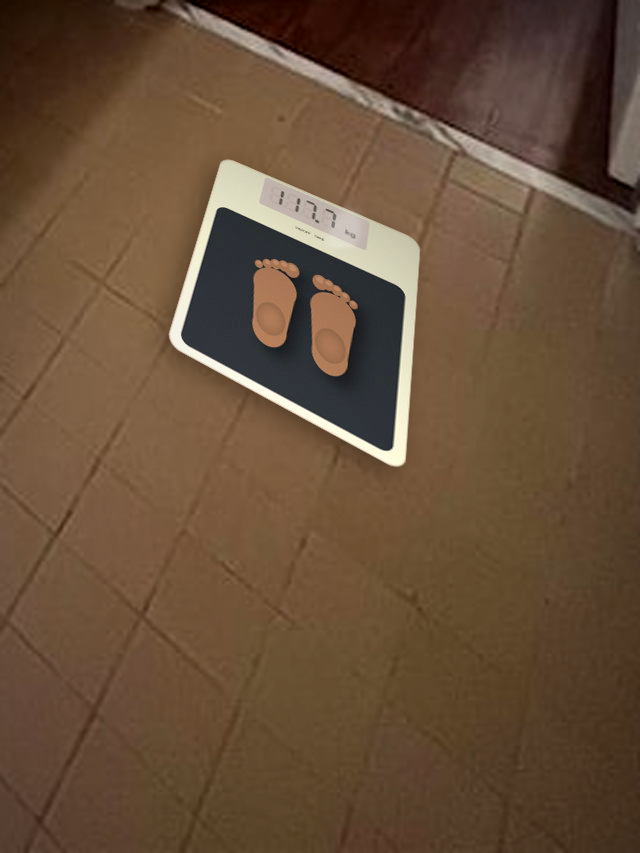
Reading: value=117.7 unit=kg
